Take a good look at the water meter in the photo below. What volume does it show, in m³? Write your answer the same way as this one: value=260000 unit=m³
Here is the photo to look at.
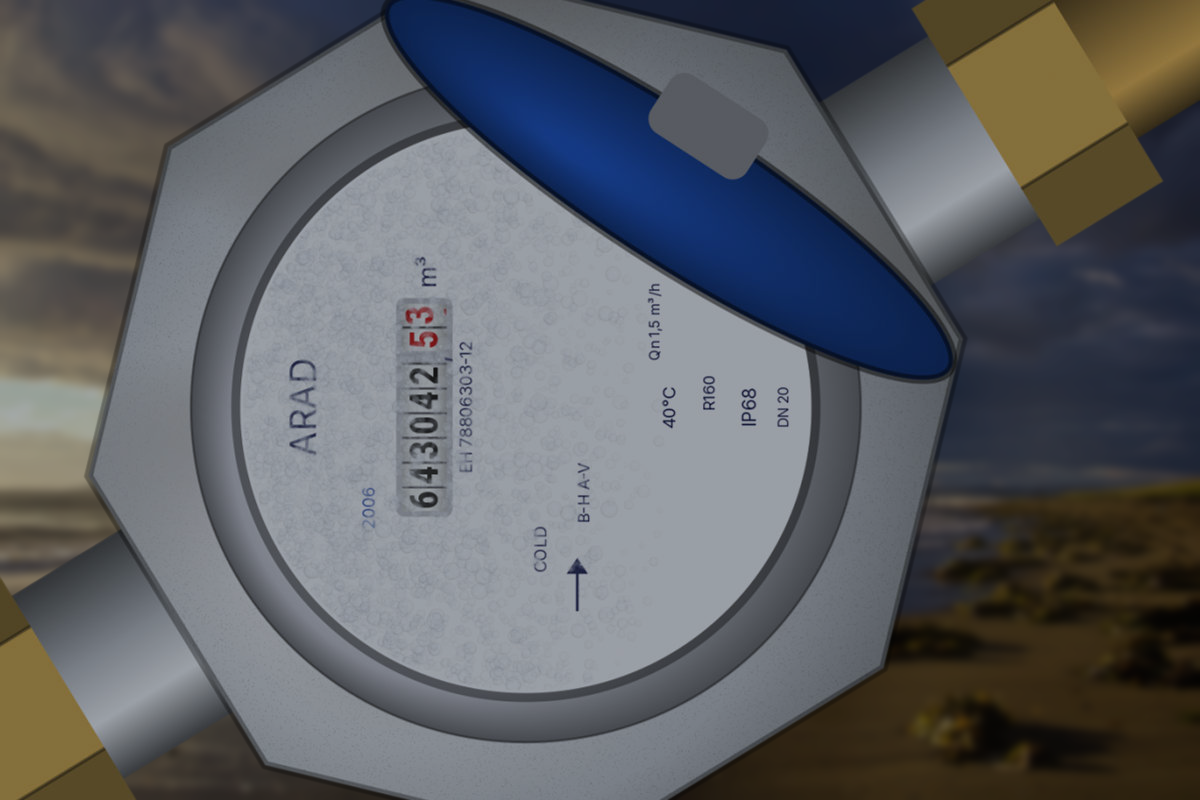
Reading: value=643042.53 unit=m³
